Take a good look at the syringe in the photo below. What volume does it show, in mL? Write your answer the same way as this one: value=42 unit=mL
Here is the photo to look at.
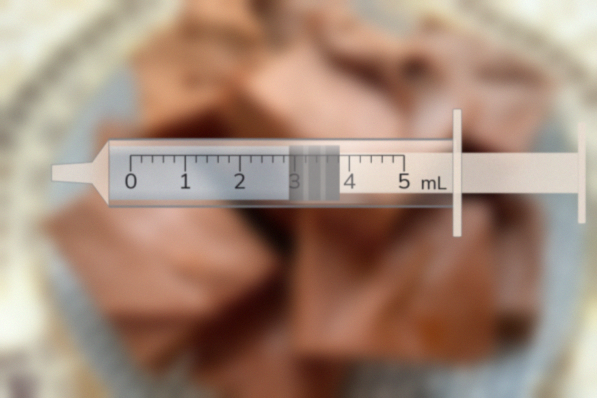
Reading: value=2.9 unit=mL
